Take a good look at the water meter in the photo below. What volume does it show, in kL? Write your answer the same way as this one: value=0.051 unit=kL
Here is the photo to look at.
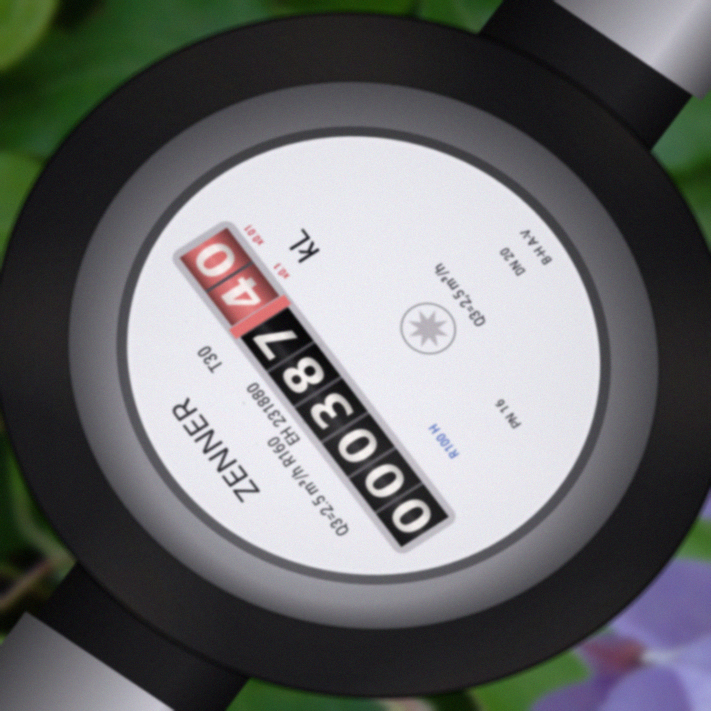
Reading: value=387.40 unit=kL
